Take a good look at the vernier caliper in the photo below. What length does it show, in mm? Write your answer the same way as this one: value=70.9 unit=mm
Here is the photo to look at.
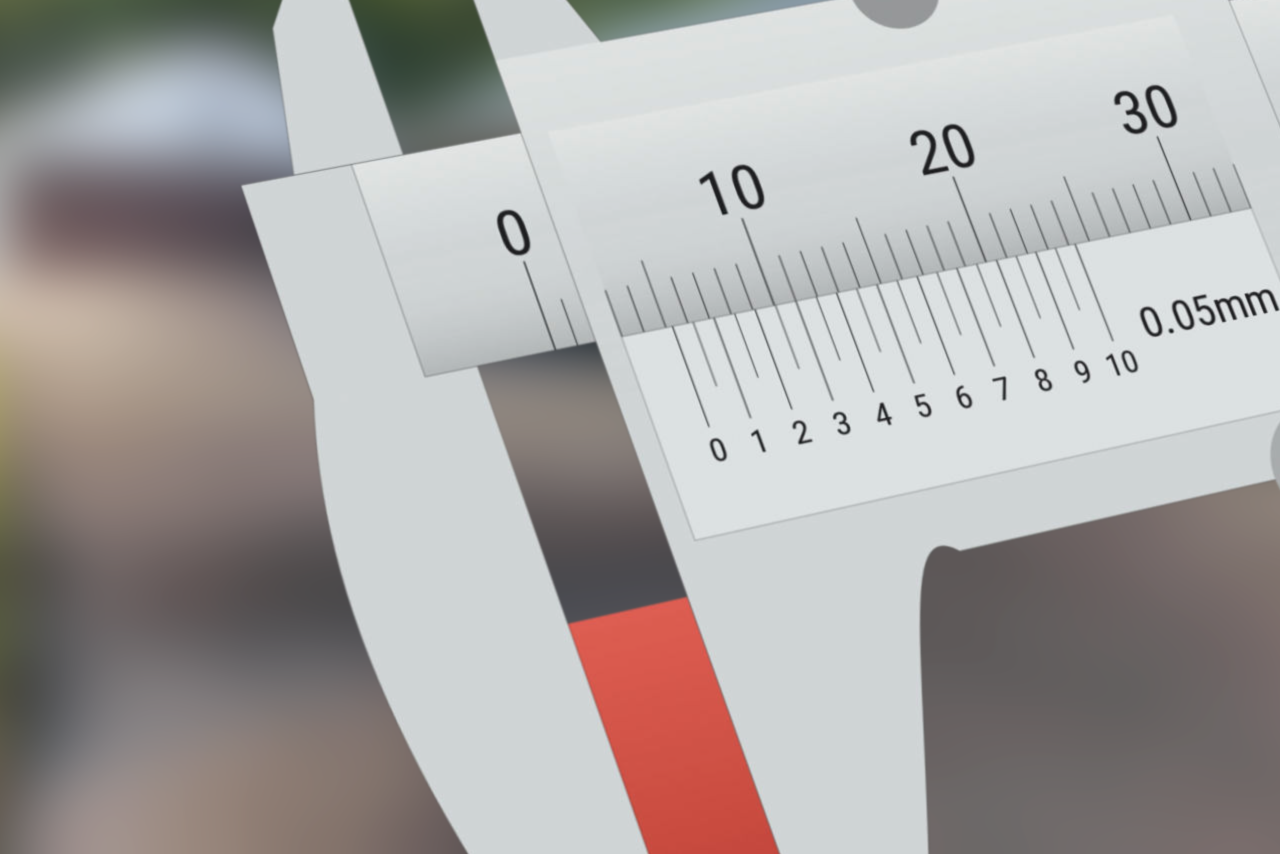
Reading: value=5.3 unit=mm
